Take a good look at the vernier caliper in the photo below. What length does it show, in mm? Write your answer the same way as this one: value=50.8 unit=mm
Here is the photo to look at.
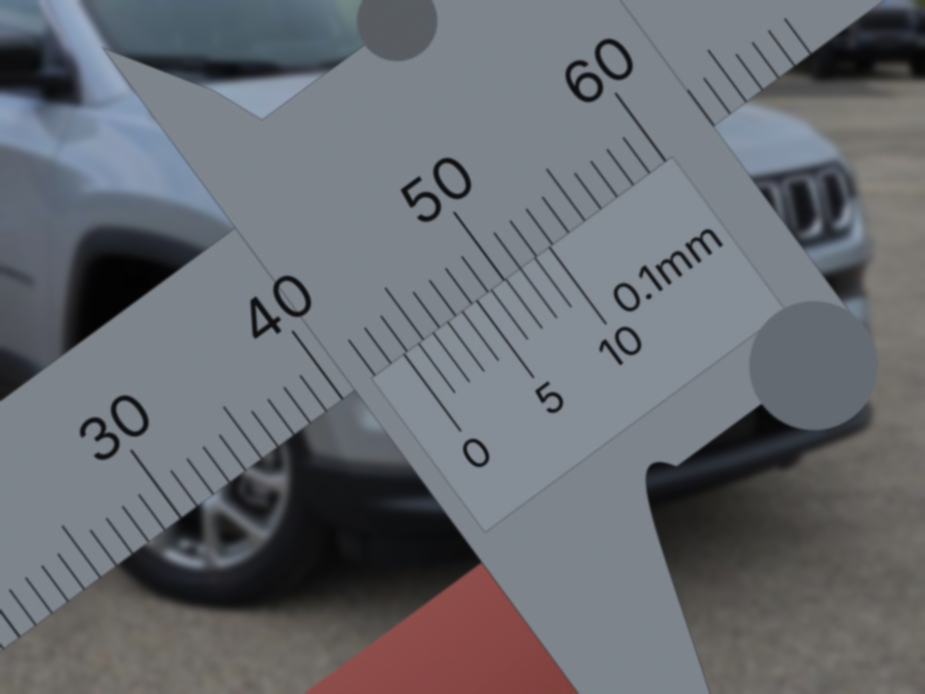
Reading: value=43.8 unit=mm
